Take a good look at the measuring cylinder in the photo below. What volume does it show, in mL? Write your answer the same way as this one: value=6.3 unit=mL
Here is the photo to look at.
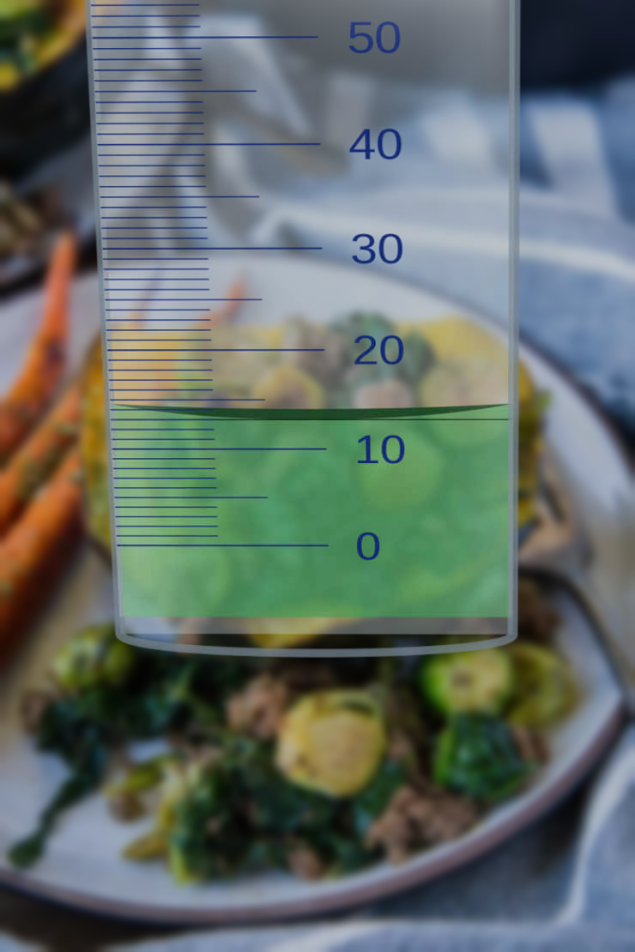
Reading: value=13 unit=mL
